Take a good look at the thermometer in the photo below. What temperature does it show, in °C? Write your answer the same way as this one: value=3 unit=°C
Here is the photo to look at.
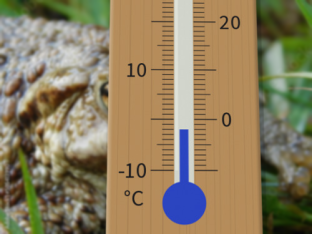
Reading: value=-2 unit=°C
